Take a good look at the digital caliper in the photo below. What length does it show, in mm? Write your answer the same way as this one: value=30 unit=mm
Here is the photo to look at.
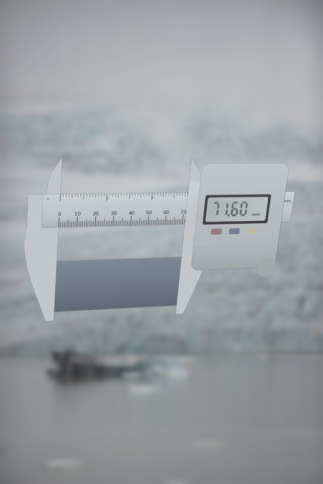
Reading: value=71.60 unit=mm
